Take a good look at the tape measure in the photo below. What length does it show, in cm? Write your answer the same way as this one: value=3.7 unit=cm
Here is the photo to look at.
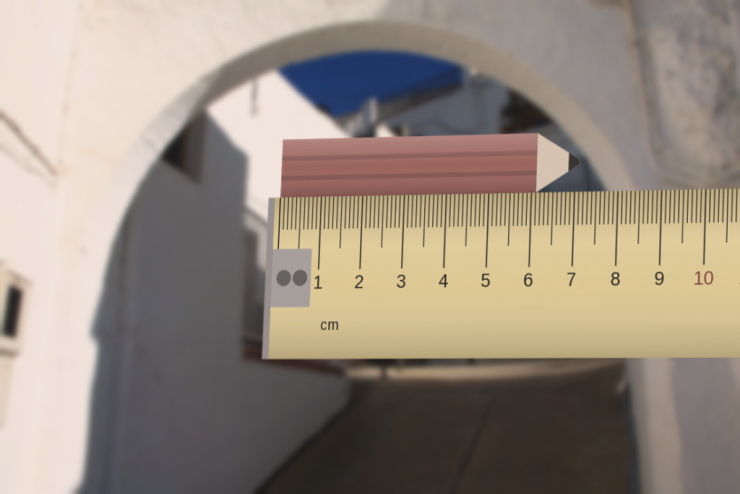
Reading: value=7.1 unit=cm
